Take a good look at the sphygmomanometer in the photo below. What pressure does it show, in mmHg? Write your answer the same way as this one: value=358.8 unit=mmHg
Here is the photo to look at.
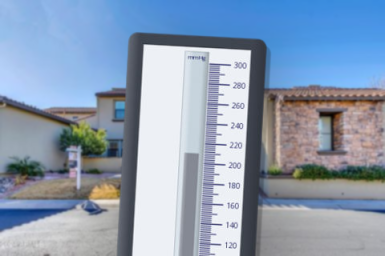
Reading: value=210 unit=mmHg
